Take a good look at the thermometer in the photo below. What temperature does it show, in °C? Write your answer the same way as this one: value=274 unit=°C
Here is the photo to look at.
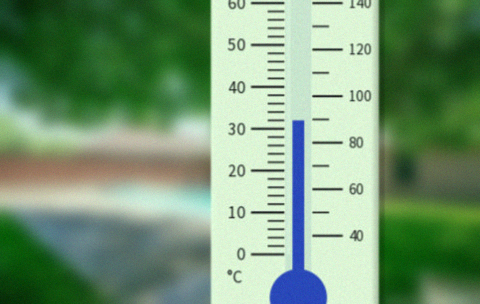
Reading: value=32 unit=°C
